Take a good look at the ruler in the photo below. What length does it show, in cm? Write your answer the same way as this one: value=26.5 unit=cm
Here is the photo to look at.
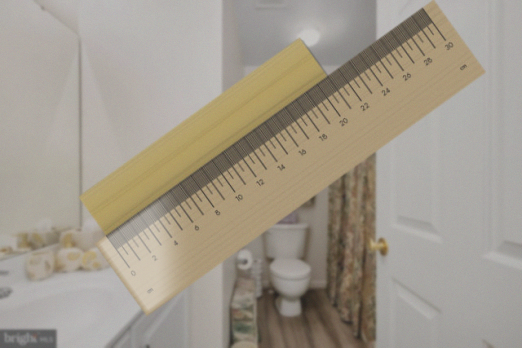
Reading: value=21 unit=cm
